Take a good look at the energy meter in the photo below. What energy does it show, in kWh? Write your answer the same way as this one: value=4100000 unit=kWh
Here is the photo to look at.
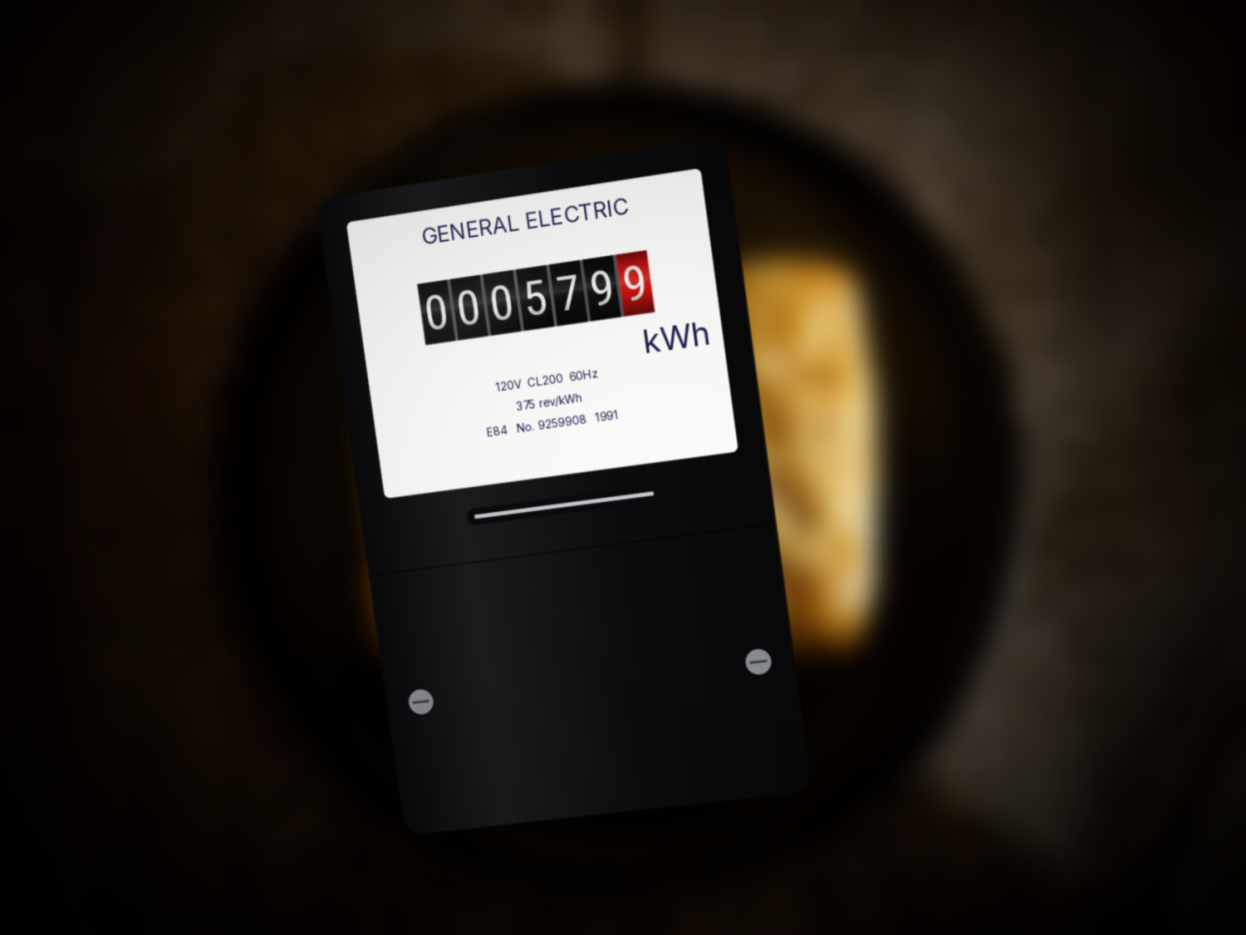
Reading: value=579.9 unit=kWh
